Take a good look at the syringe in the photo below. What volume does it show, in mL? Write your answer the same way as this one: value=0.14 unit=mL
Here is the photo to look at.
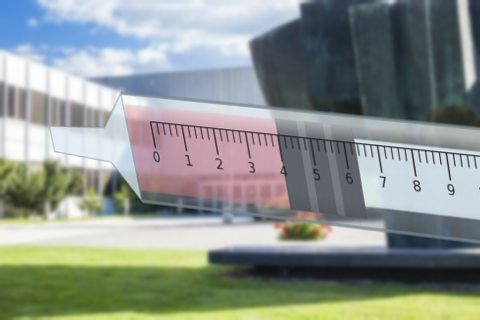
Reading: value=4 unit=mL
